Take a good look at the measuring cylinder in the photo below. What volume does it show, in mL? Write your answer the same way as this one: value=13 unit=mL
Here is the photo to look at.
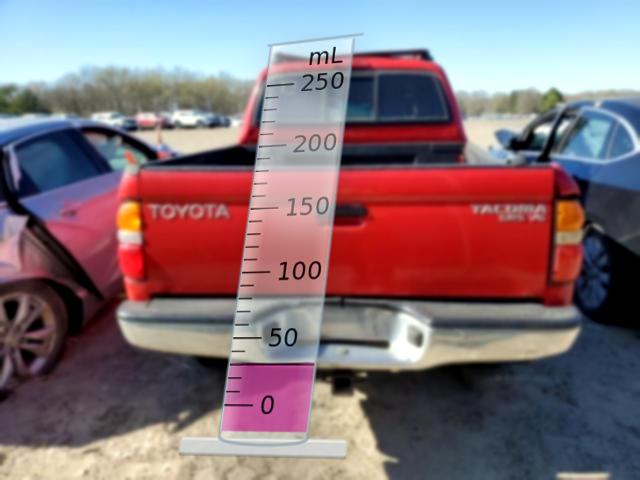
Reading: value=30 unit=mL
